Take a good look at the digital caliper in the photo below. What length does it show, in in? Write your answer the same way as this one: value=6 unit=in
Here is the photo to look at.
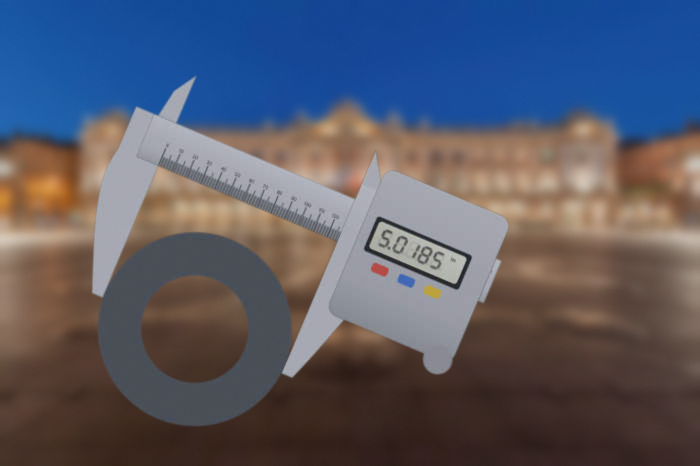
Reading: value=5.0185 unit=in
